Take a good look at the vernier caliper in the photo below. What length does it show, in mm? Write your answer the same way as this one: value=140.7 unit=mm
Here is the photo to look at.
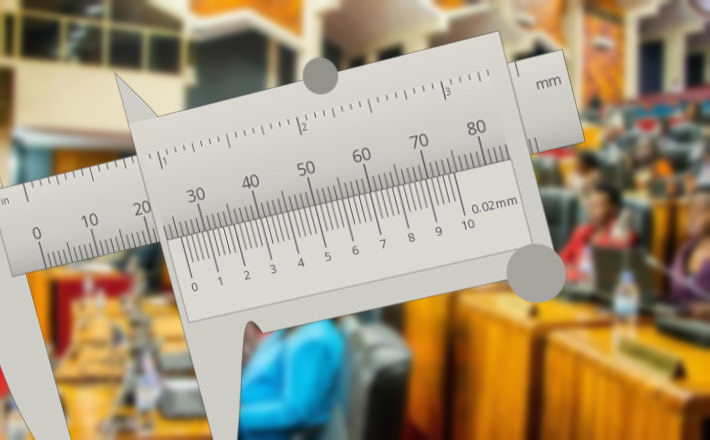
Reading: value=25.5 unit=mm
